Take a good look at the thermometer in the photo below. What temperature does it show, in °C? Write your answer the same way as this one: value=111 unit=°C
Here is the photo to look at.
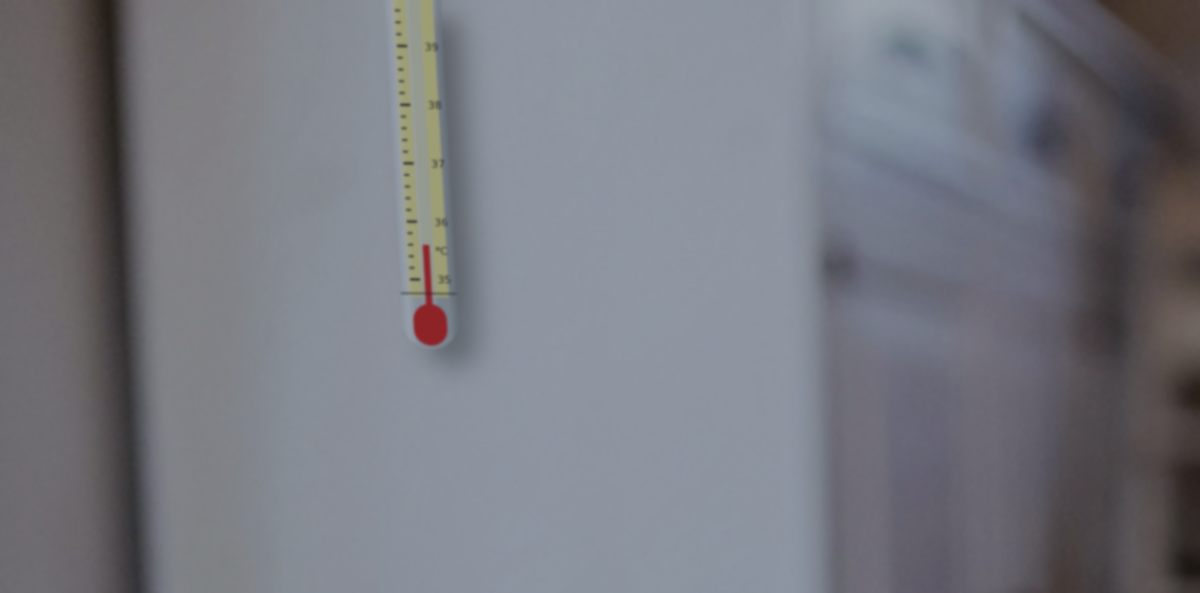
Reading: value=35.6 unit=°C
